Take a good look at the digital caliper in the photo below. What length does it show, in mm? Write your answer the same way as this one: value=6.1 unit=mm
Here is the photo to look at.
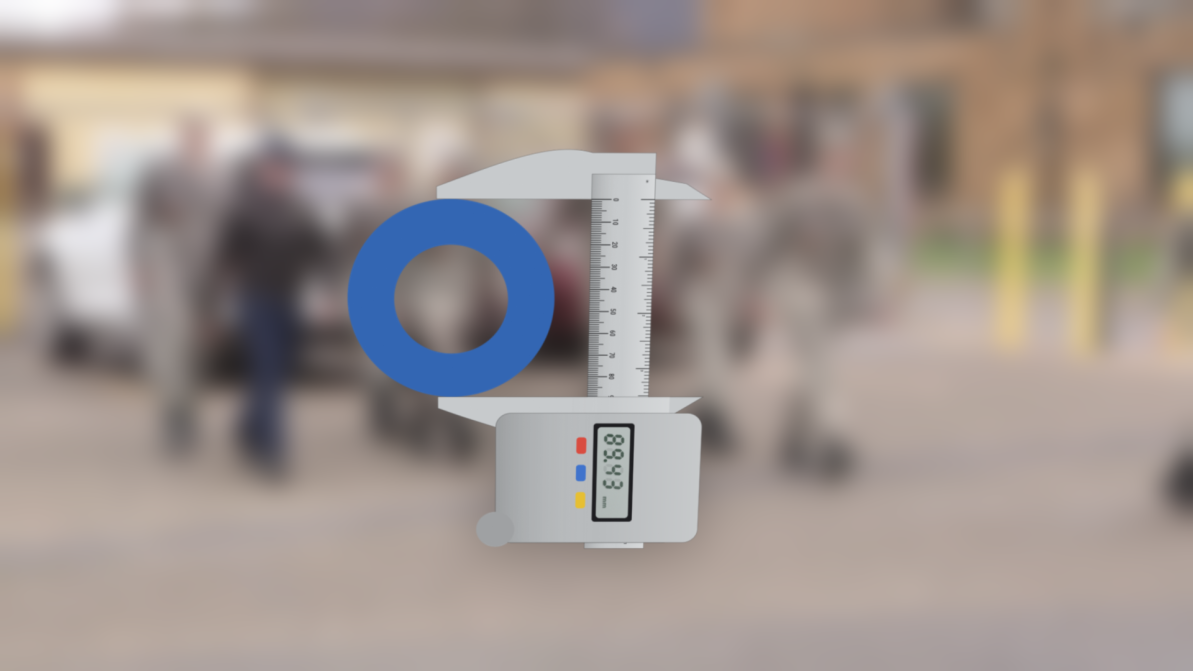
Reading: value=89.43 unit=mm
